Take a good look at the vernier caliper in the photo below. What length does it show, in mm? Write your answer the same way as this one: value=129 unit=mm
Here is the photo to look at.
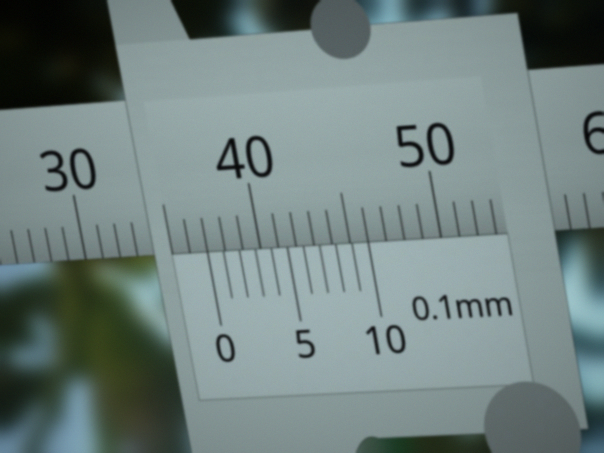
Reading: value=37.0 unit=mm
